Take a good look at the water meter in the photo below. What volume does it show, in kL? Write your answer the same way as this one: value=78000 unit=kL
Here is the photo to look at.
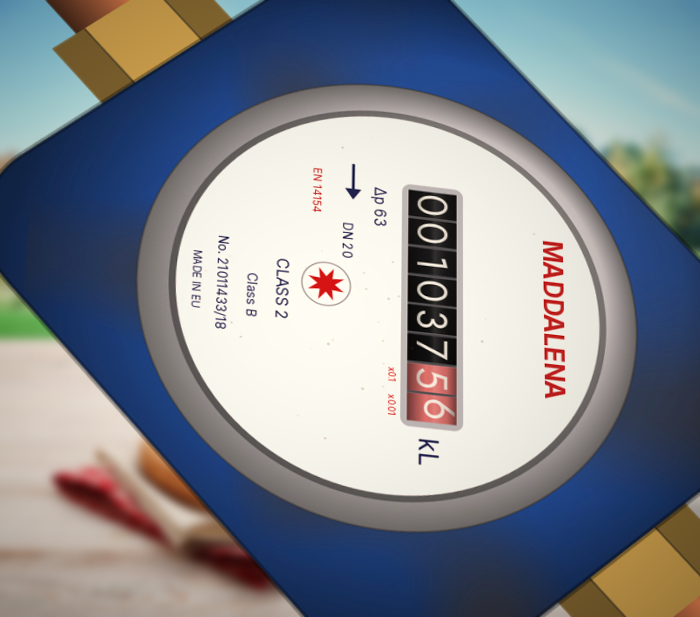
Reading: value=1037.56 unit=kL
